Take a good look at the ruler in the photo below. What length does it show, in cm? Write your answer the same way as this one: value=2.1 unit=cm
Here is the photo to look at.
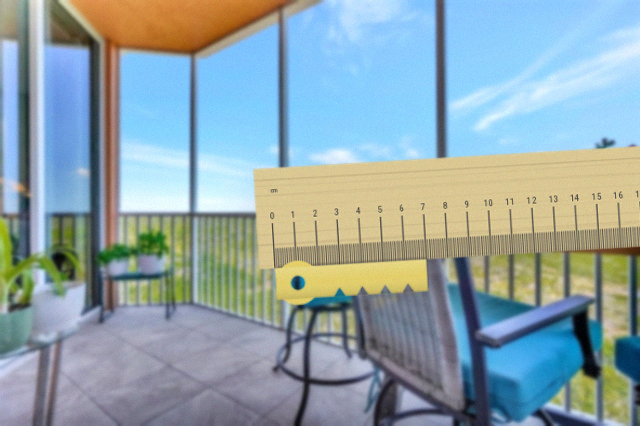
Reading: value=7 unit=cm
